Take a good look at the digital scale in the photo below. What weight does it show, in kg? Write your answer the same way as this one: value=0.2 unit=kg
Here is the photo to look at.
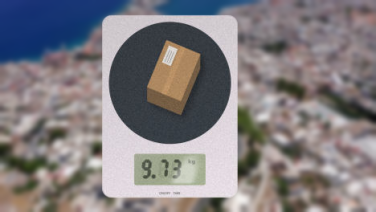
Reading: value=9.73 unit=kg
